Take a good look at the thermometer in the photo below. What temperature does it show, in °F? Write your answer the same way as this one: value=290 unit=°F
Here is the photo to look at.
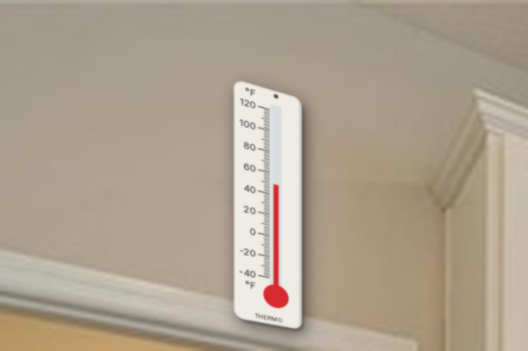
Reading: value=50 unit=°F
